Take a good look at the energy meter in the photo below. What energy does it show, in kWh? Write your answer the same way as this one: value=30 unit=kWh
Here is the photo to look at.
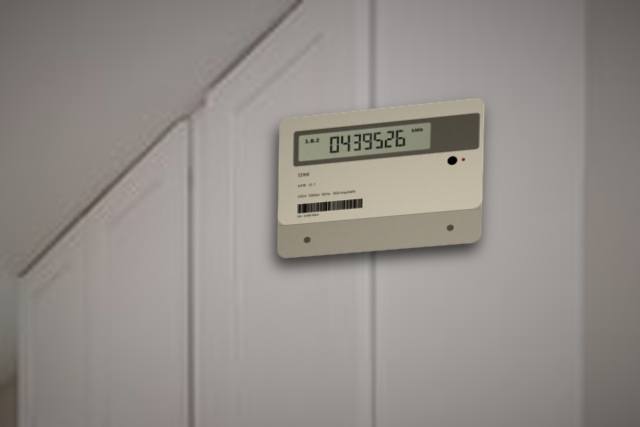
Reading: value=439526 unit=kWh
